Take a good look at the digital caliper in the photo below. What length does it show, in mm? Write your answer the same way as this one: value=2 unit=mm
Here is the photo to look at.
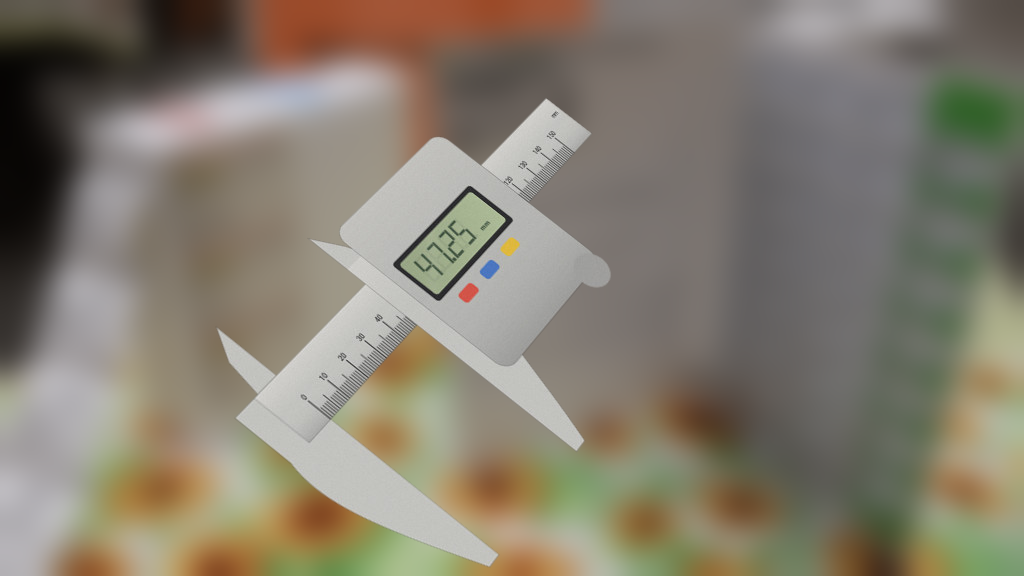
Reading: value=47.25 unit=mm
